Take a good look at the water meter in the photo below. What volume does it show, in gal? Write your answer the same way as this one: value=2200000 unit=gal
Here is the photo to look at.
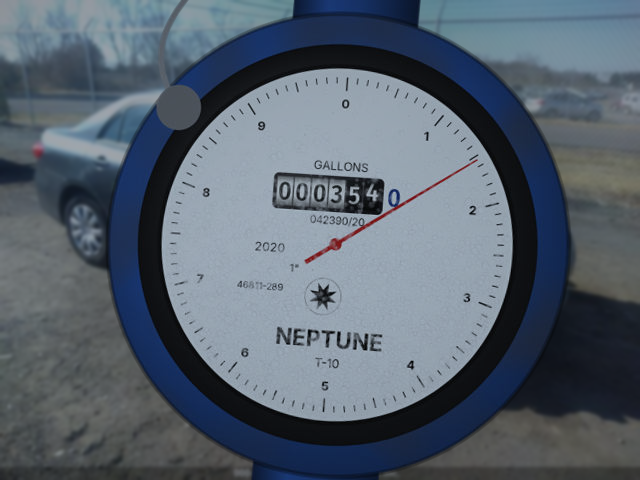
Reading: value=3541.5 unit=gal
